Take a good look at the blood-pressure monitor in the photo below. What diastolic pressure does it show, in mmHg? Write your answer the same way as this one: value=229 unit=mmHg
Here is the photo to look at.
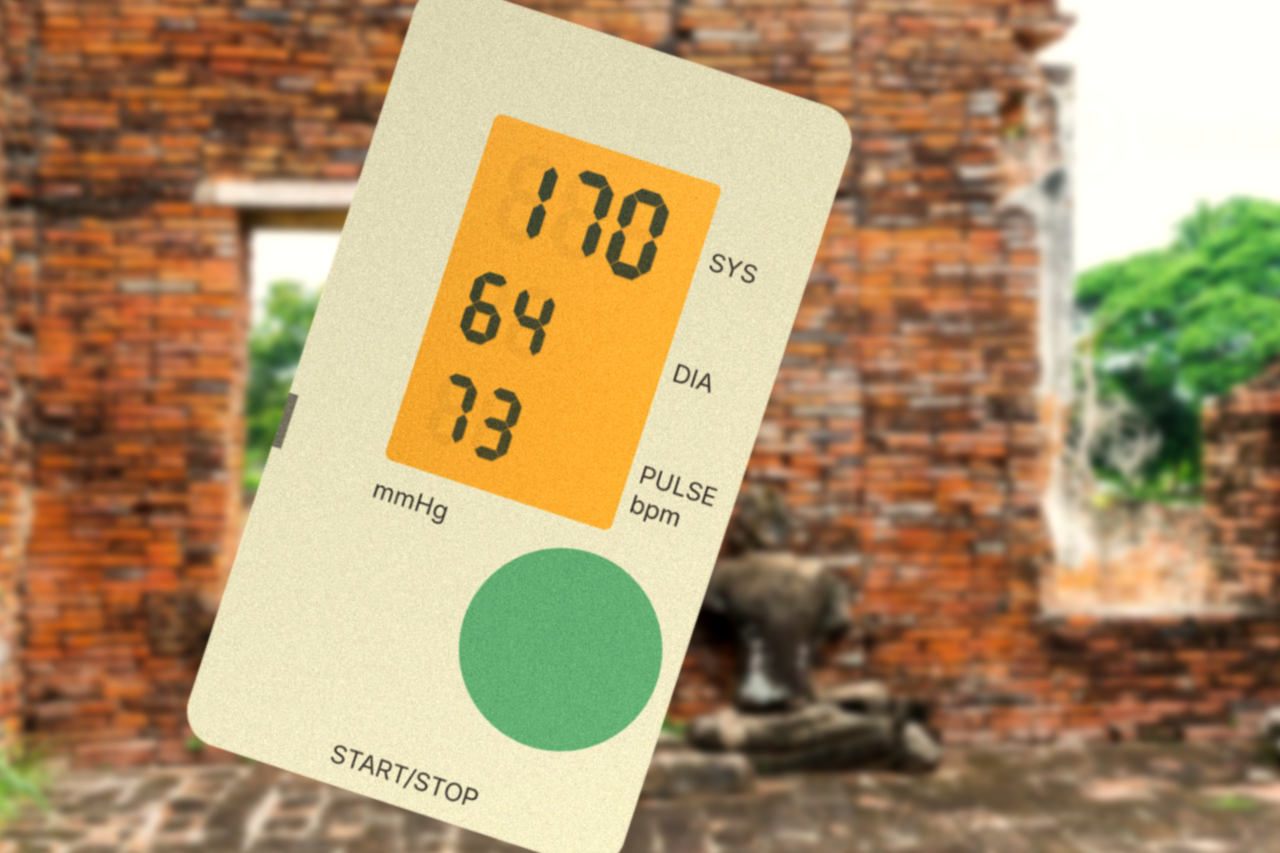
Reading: value=64 unit=mmHg
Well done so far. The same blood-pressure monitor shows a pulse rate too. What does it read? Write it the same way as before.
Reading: value=73 unit=bpm
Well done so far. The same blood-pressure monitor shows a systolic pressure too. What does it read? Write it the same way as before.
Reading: value=170 unit=mmHg
